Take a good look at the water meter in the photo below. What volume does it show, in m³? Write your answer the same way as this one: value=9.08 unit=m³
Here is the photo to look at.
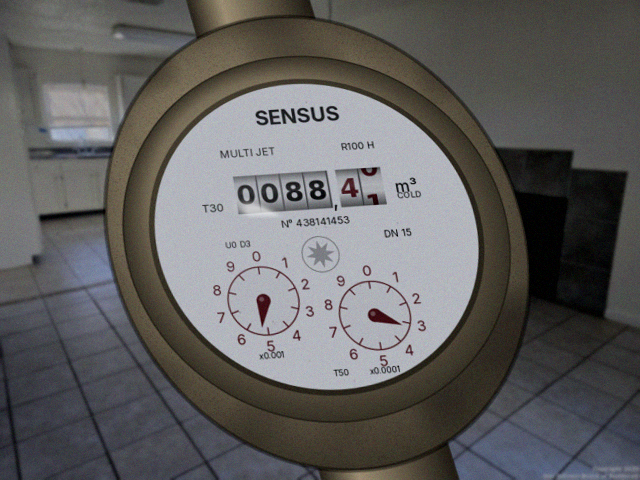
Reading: value=88.4053 unit=m³
